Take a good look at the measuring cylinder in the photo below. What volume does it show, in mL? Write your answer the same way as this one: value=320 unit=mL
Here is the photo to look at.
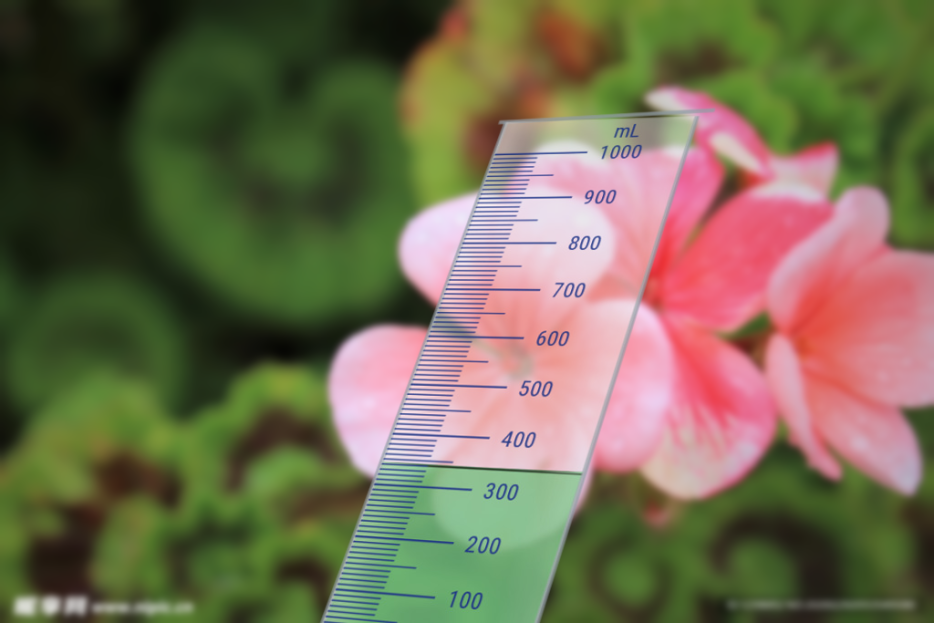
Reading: value=340 unit=mL
